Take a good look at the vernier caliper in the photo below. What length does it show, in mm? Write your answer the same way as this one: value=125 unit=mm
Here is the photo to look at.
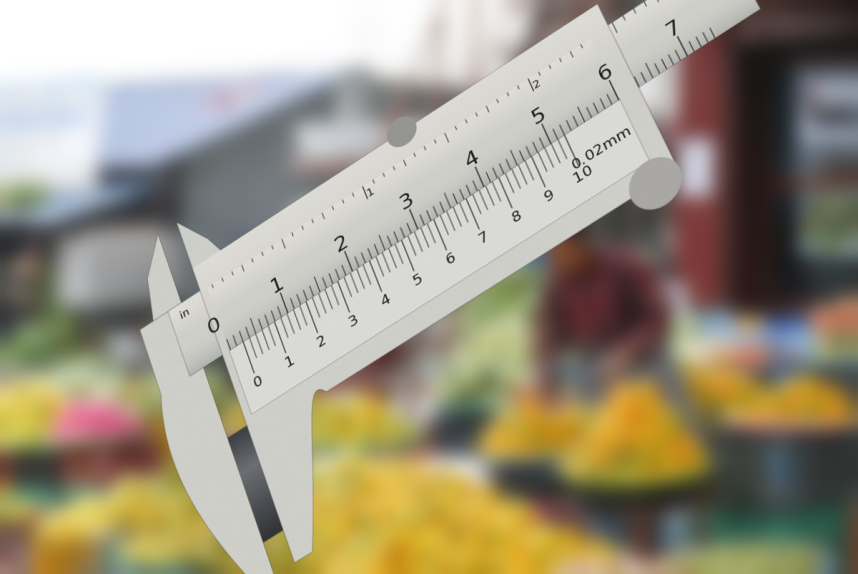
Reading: value=3.0 unit=mm
